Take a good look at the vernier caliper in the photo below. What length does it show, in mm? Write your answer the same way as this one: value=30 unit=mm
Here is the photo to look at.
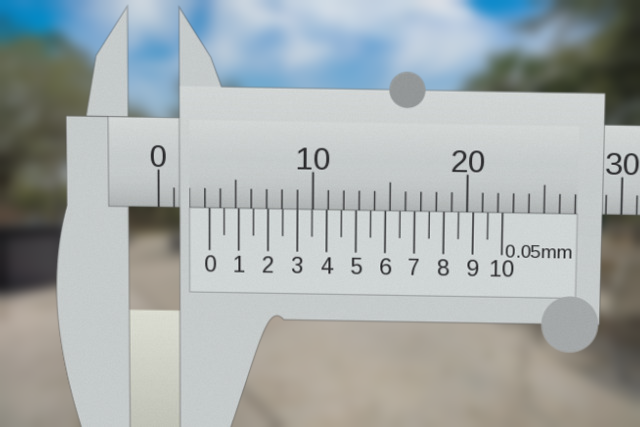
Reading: value=3.3 unit=mm
